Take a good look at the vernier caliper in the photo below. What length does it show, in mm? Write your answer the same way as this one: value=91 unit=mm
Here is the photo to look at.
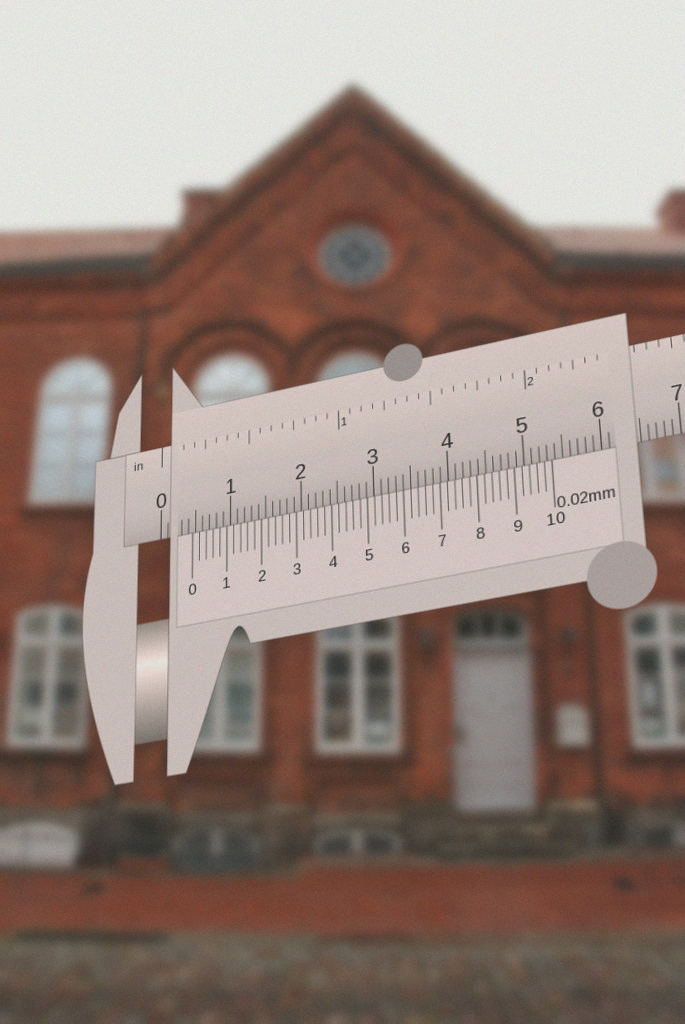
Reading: value=4.6 unit=mm
